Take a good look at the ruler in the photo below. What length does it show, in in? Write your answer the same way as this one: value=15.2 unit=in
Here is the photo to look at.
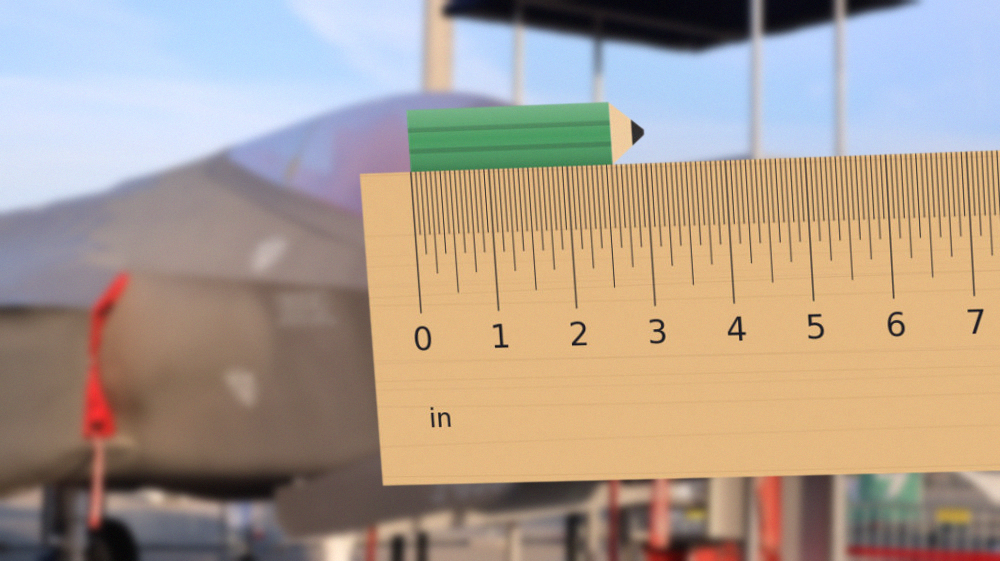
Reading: value=3 unit=in
